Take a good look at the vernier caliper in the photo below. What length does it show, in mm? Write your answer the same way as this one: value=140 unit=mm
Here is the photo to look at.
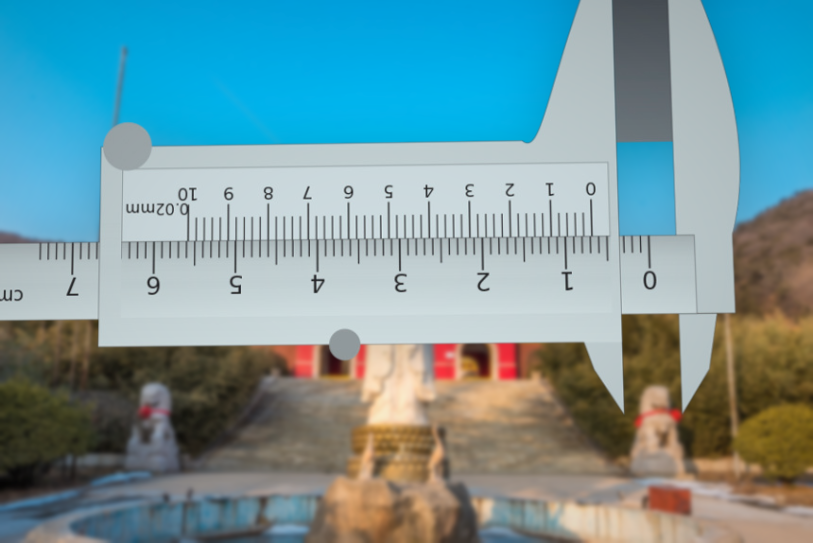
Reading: value=6.8 unit=mm
